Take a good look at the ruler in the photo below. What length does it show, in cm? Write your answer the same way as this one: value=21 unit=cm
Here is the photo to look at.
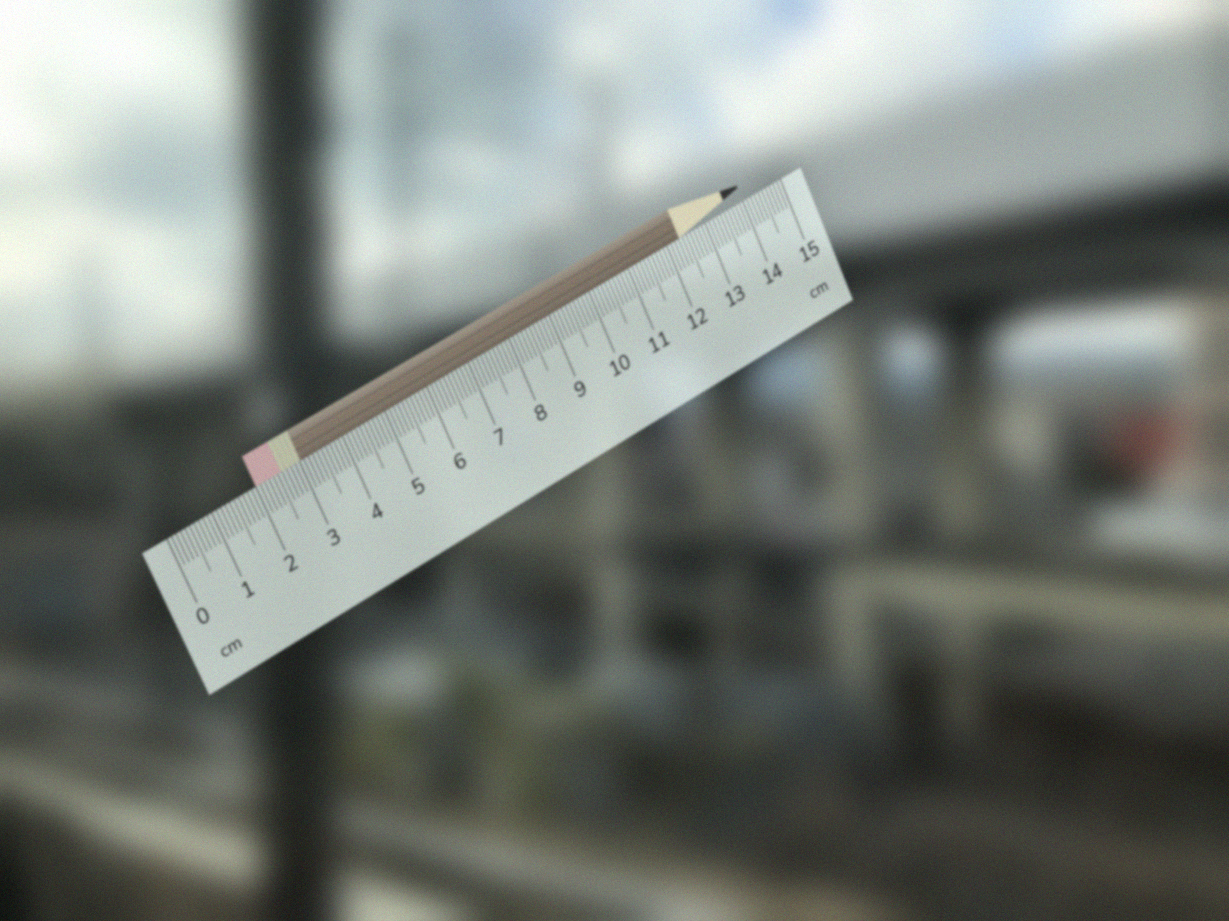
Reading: value=12 unit=cm
